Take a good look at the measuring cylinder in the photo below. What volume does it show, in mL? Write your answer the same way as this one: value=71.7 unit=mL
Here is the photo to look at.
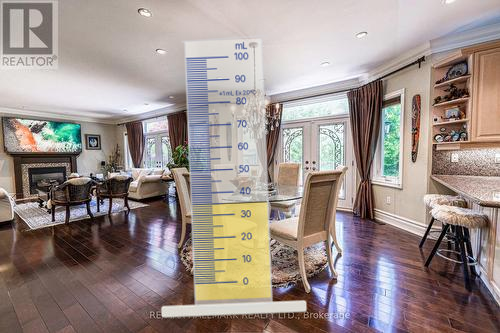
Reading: value=35 unit=mL
